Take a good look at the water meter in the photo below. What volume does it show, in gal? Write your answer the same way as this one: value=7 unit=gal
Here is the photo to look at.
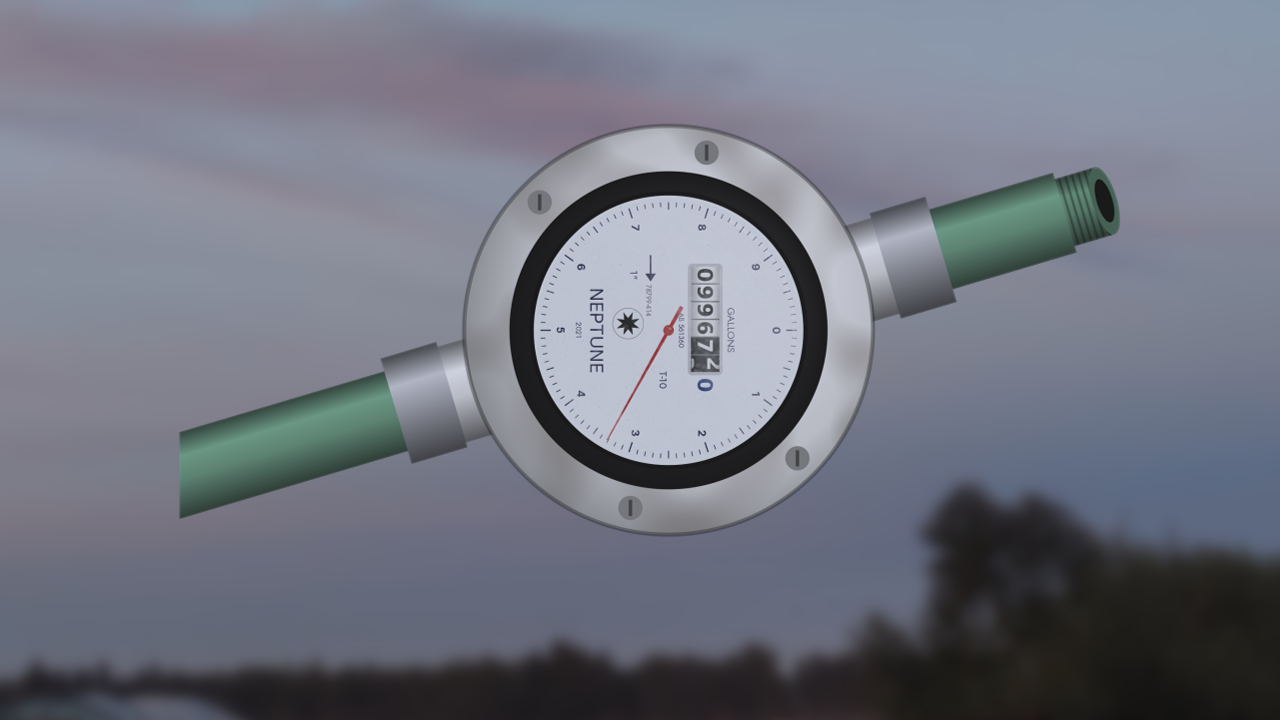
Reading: value=996723.3 unit=gal
